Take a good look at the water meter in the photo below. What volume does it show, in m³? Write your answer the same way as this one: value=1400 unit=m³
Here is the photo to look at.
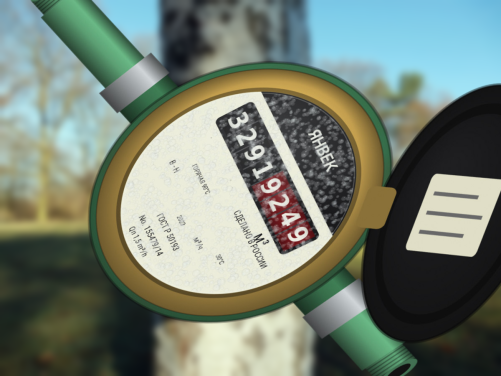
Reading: value=3291.9249 unit=m³
